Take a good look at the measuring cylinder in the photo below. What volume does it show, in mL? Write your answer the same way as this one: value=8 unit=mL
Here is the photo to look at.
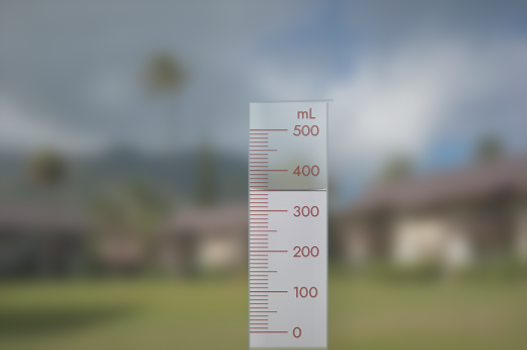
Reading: value=350 unit=mL
